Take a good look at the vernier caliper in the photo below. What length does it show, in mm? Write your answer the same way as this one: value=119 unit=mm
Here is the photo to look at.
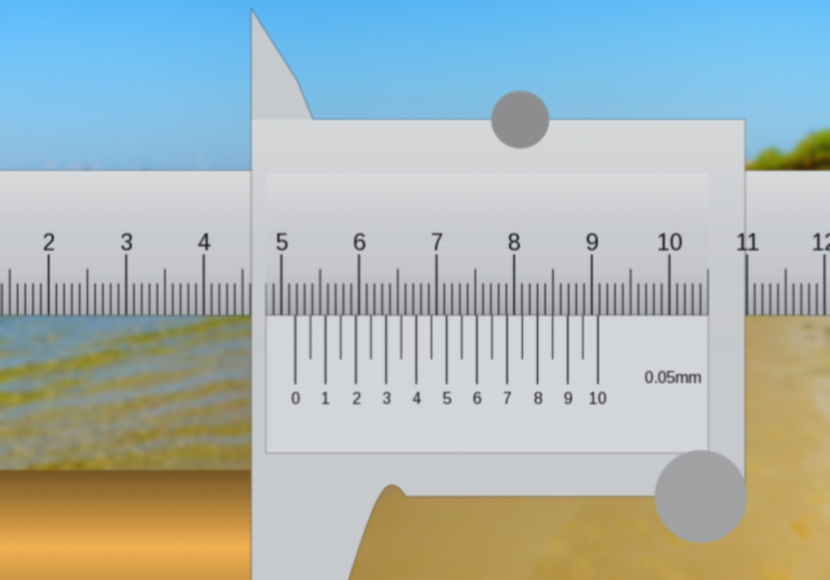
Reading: value=51.8 unit=mm
